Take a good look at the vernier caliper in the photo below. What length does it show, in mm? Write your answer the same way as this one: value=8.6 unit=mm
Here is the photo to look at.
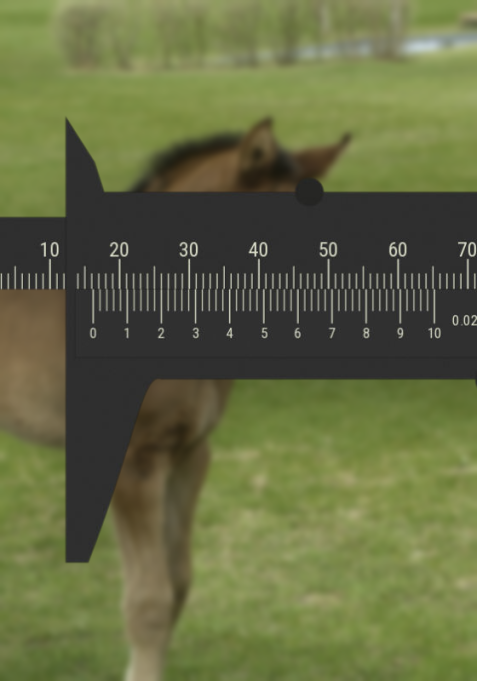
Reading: value=16.2 unit=mm
